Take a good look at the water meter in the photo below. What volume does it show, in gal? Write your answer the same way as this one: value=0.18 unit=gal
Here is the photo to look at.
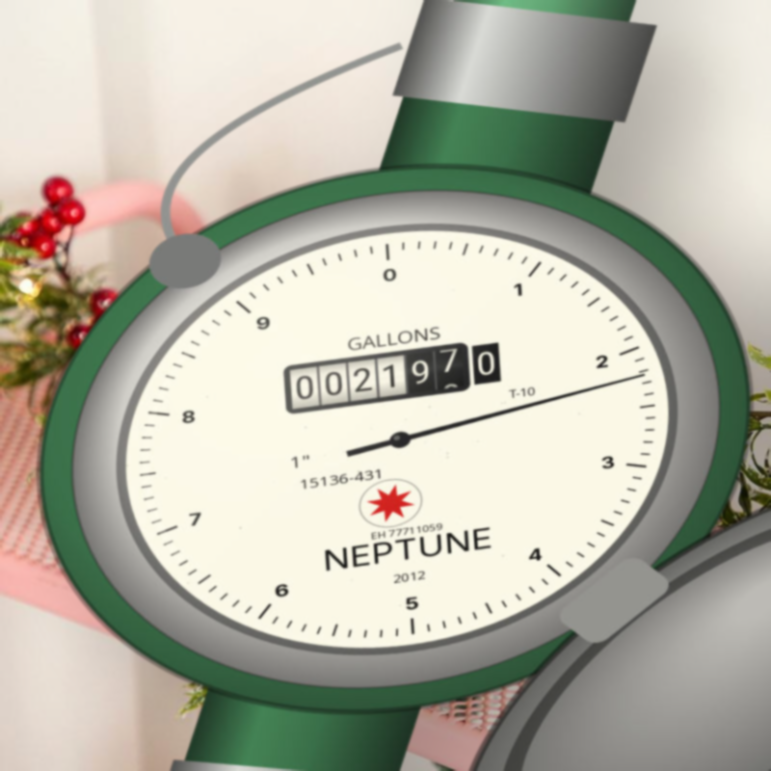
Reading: value=21972.2 unit=gal
